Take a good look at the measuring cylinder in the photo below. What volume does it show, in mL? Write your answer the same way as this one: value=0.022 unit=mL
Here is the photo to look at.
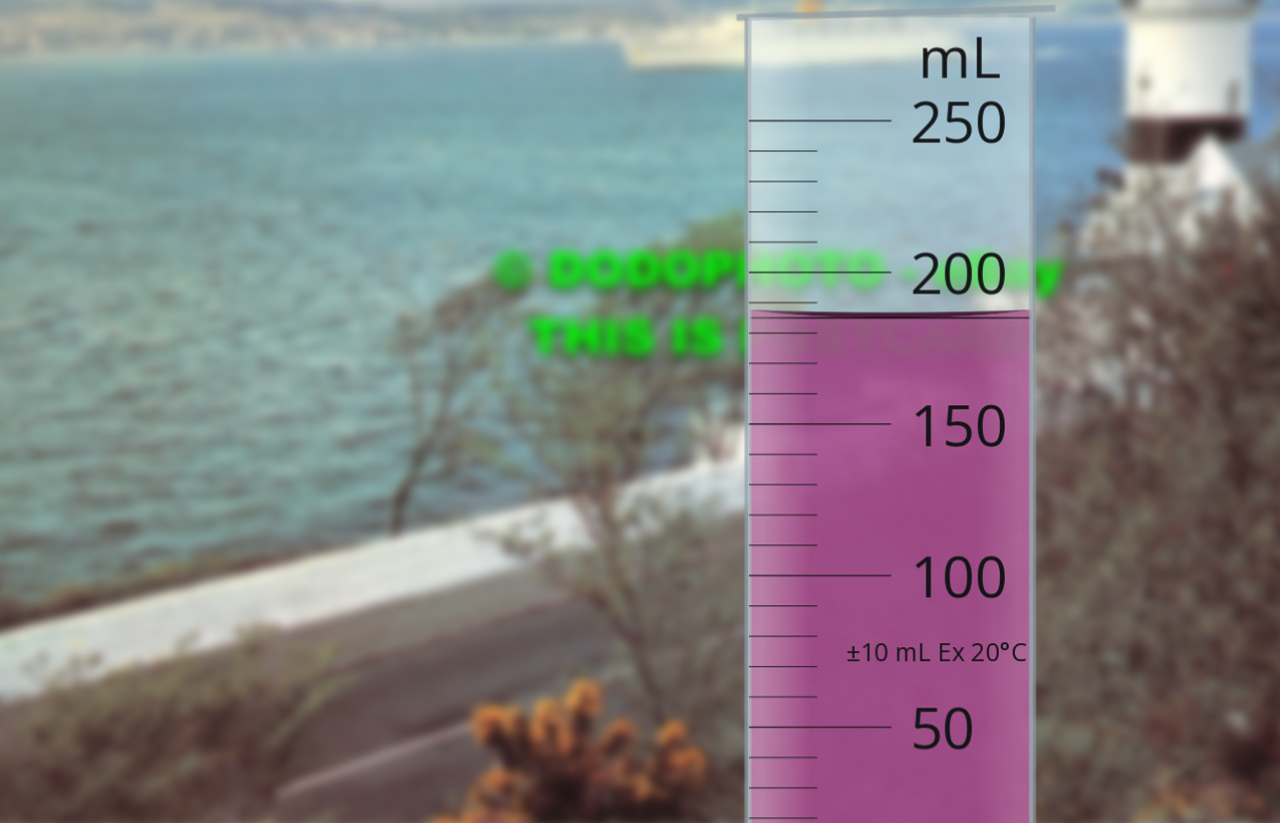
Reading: value=185 unit=mL
